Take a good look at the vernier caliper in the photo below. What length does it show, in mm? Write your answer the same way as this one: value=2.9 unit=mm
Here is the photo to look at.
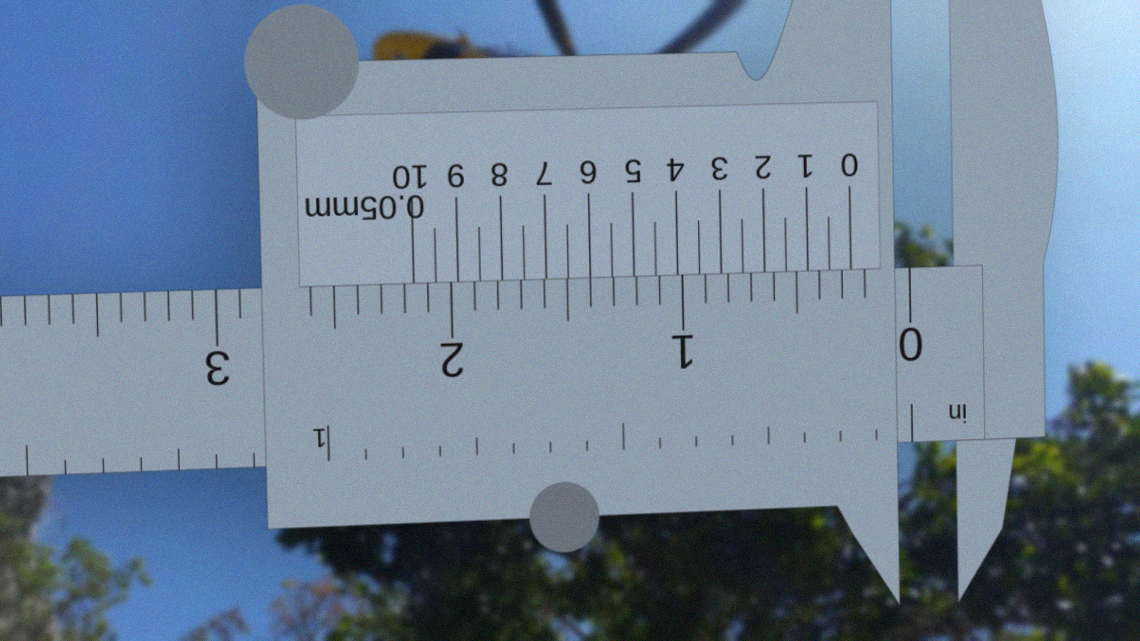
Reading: value=2.6 unit=mm
